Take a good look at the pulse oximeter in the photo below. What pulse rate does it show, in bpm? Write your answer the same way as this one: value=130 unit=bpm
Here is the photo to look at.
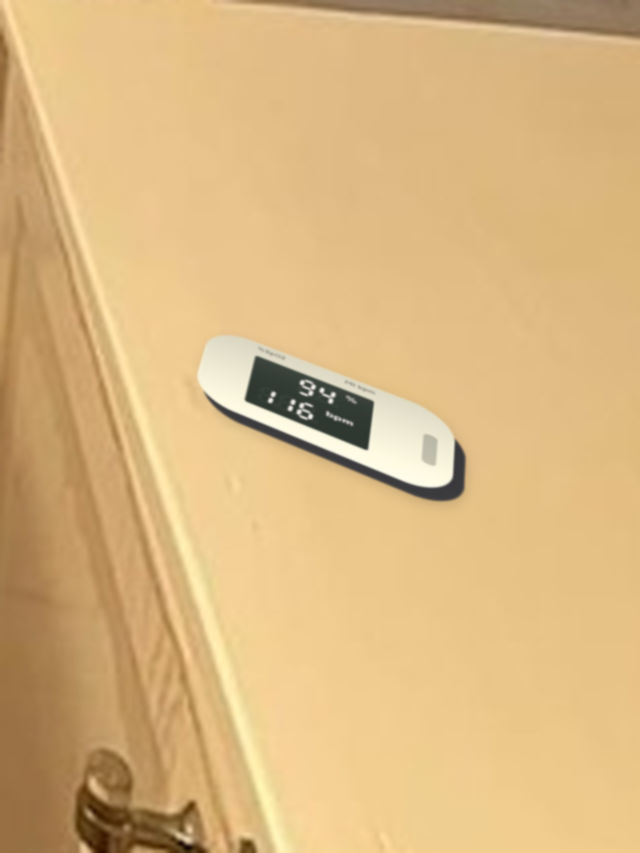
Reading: value=116 unit=bpm
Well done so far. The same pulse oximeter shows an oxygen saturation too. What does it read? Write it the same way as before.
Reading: value=94 unit=%
